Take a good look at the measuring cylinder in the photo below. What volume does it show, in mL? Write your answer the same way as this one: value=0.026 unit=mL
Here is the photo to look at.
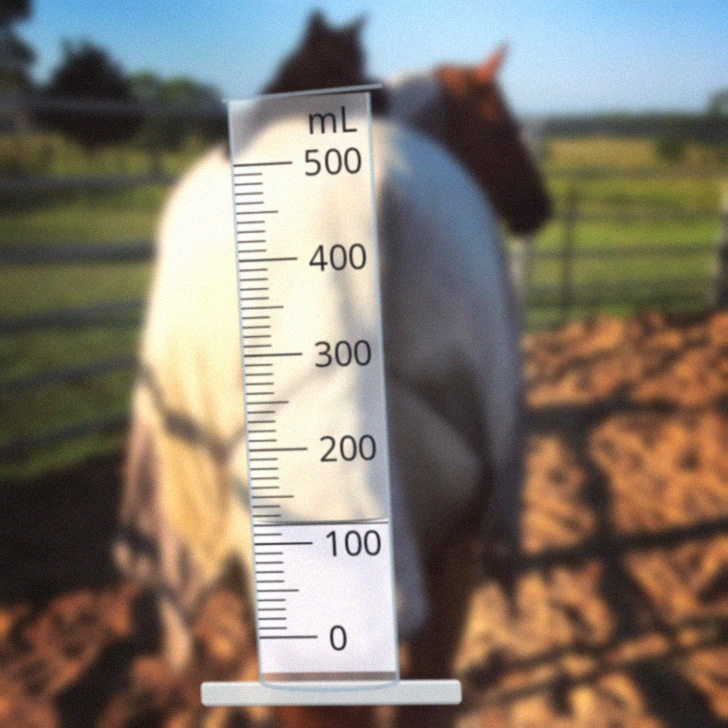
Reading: value=120 unit=mL
